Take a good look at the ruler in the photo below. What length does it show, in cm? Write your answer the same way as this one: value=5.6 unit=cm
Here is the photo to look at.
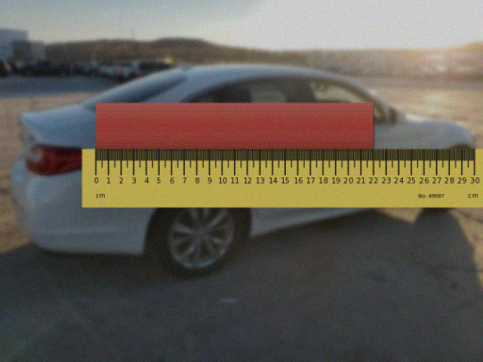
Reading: value=22 unit=cm
